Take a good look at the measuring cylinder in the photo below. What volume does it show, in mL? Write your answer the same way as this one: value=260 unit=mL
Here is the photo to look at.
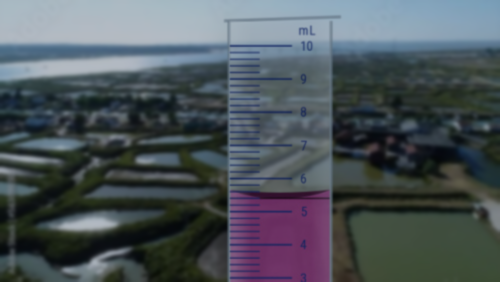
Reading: value=5.4 unit=mL
